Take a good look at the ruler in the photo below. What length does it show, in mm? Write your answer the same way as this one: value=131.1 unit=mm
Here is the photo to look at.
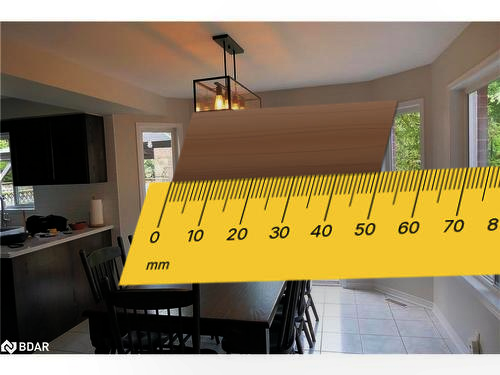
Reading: value=50 unit=mm
